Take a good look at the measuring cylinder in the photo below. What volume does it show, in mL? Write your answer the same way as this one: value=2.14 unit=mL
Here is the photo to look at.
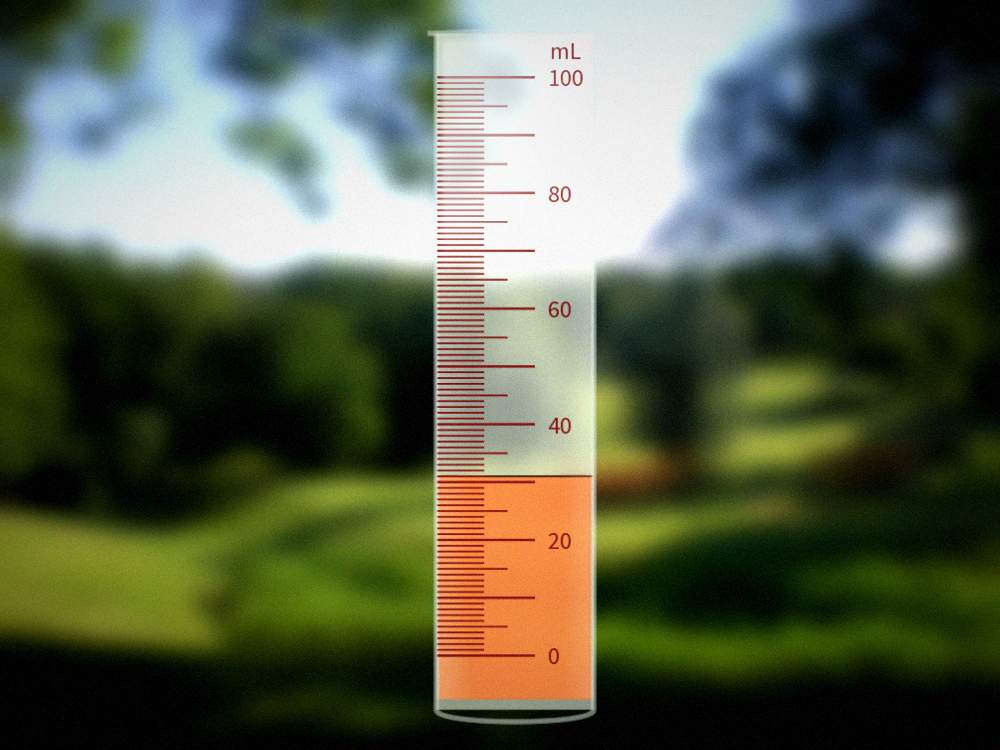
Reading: value=31 unit=mL
